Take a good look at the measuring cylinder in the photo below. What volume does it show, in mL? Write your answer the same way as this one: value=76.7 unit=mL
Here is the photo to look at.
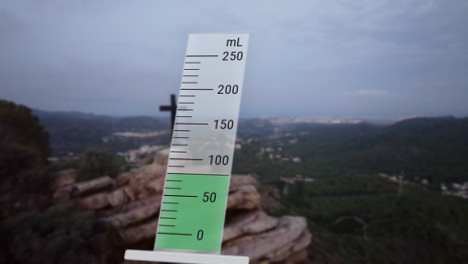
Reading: value=80 unit=mL
